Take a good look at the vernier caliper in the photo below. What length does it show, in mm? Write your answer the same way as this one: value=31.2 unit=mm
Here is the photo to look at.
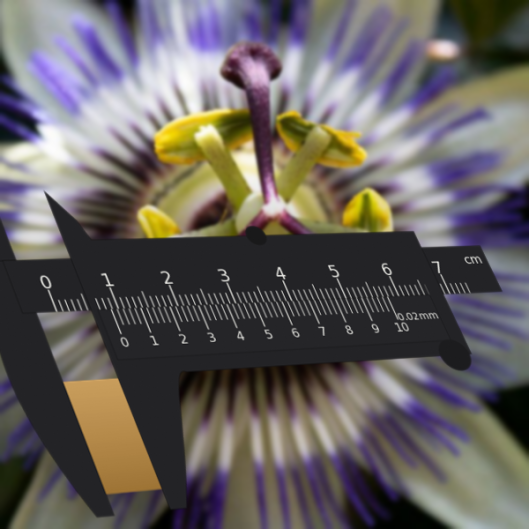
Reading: value=8.8 unit=mm
